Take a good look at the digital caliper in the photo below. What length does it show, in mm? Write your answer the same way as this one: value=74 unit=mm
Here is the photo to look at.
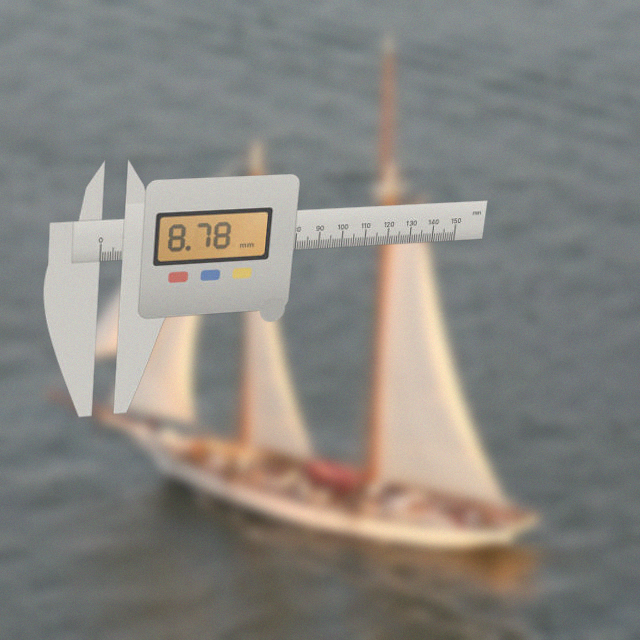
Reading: value=8.78 unit=mm
